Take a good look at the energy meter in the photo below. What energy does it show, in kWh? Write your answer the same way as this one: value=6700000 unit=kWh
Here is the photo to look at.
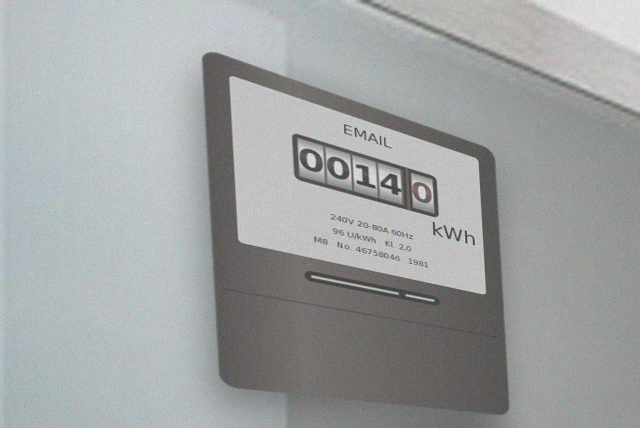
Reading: value=14.0 unit=kWh
